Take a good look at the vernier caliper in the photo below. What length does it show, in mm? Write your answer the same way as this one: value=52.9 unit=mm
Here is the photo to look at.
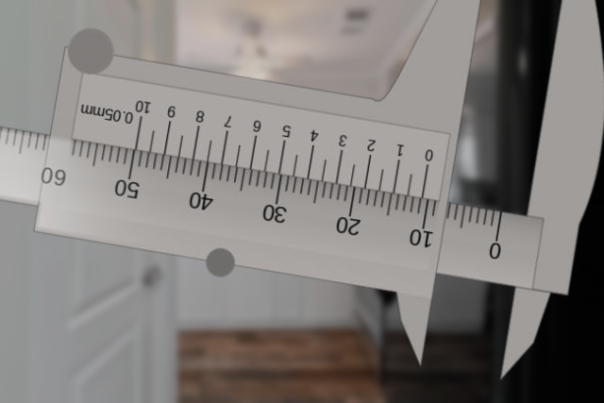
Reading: value=10.8 unit=mm
